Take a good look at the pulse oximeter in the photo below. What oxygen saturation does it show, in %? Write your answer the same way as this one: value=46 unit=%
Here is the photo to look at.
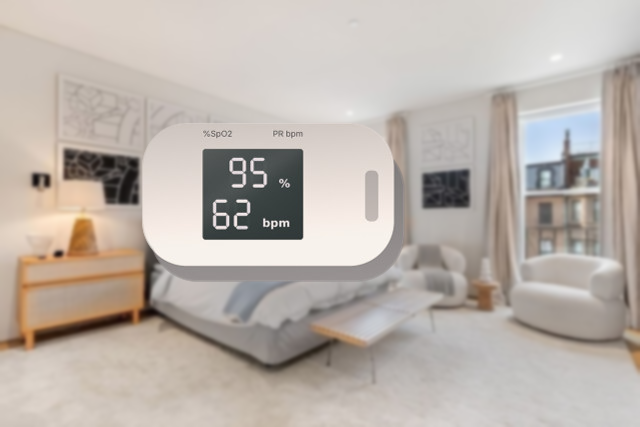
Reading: value=95 unit=%
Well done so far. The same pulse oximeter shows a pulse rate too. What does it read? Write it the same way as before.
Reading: value=62 unit=bpm
